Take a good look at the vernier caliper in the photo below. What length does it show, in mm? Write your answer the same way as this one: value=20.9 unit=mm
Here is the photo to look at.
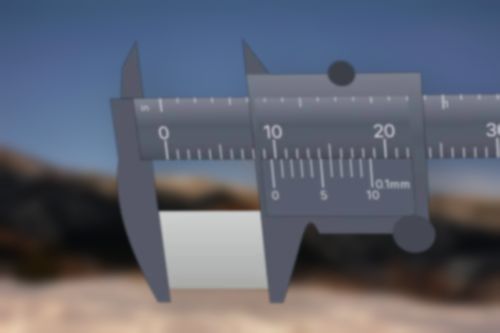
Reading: value=9.6 unit=mm
